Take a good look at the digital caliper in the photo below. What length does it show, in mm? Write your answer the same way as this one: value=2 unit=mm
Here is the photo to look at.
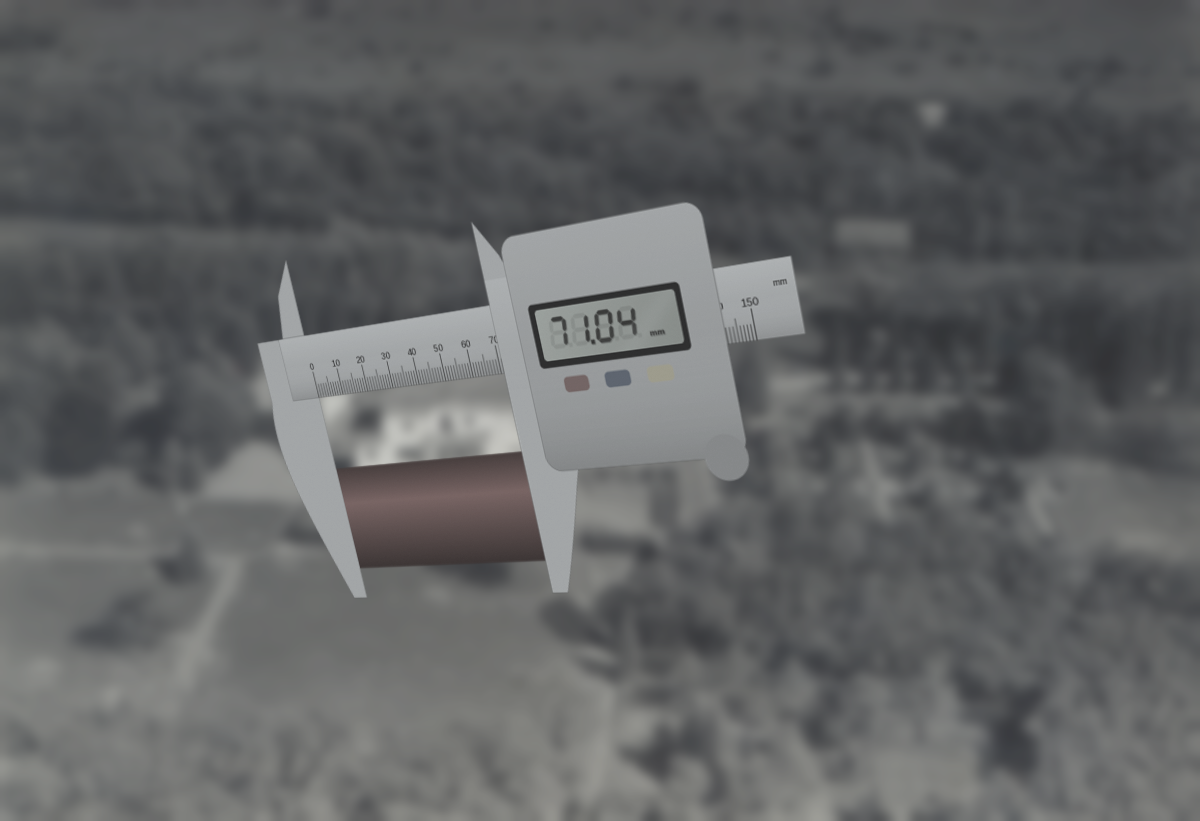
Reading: value=71.04 unit=mm
